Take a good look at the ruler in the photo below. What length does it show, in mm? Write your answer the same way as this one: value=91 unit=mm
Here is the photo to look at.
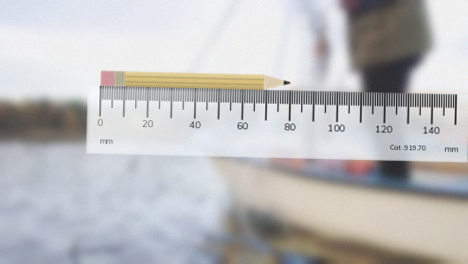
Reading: value=80 unit=mm
